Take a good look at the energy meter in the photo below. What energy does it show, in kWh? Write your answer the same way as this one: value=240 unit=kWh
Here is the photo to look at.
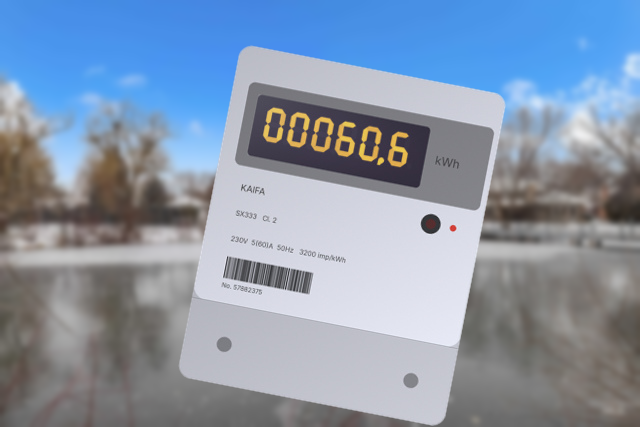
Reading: value=60.6 unit=kWh
